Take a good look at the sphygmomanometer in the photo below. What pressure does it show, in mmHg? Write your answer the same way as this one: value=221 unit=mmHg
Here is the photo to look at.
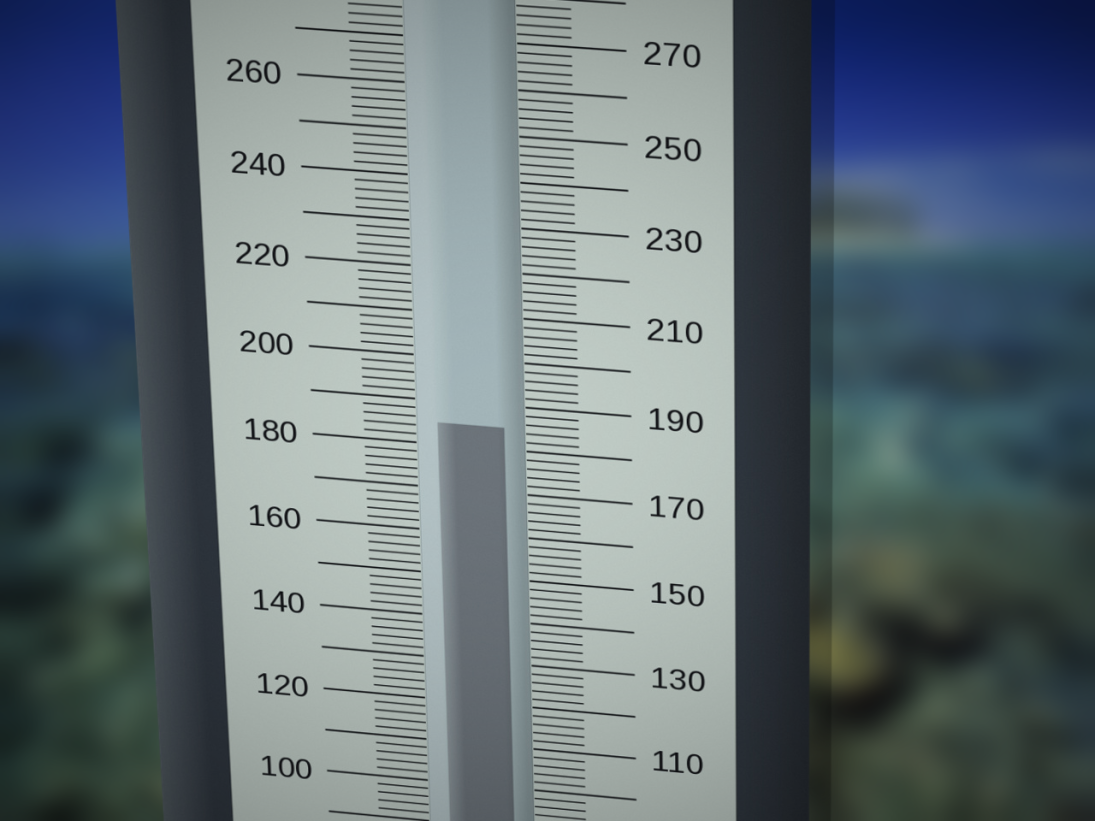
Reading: value=185 unit=mmHg
